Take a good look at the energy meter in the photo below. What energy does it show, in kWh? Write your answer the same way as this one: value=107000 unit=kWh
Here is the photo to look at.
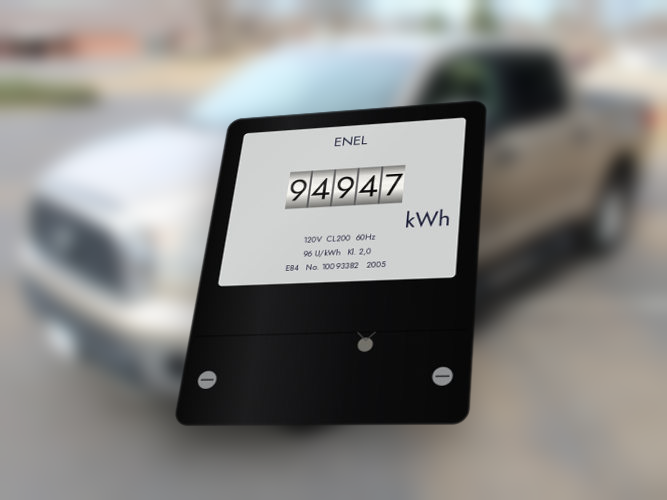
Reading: value=94947 unit=kWh
